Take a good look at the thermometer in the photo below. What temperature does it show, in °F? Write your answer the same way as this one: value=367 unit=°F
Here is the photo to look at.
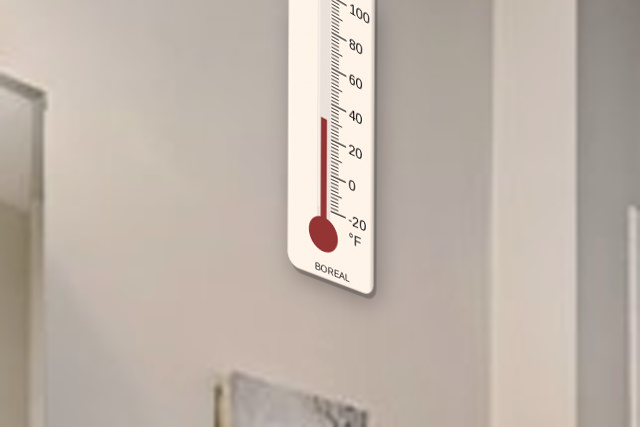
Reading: value=30 unit=°F
